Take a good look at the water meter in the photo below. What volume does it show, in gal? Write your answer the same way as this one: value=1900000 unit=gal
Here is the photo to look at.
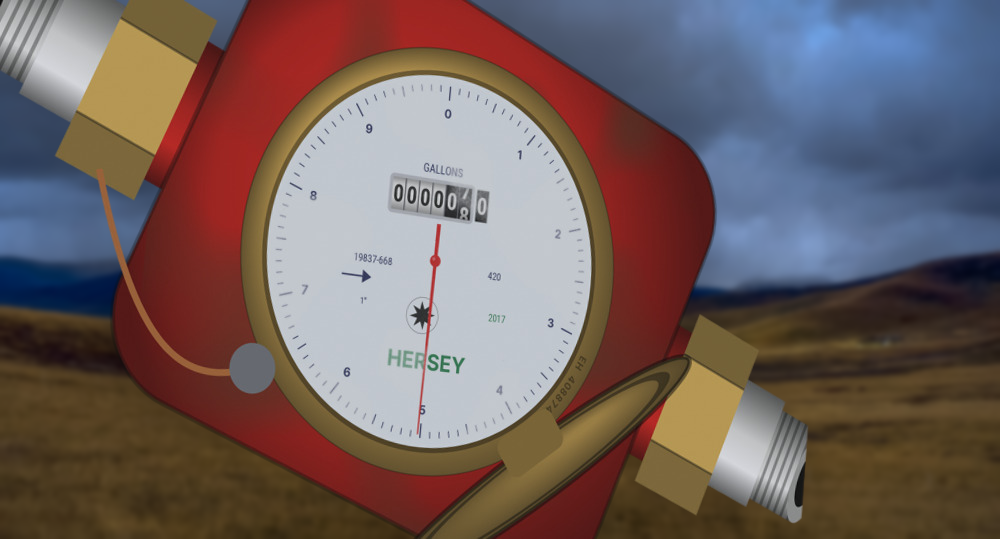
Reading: value=75.0 unit=gal
